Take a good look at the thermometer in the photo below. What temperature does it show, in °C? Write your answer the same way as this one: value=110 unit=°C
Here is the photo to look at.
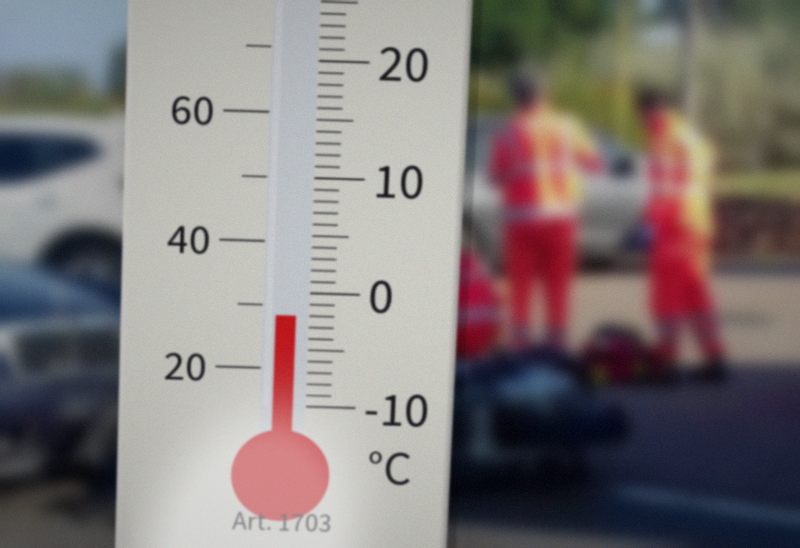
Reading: value=-2 unit=°C
